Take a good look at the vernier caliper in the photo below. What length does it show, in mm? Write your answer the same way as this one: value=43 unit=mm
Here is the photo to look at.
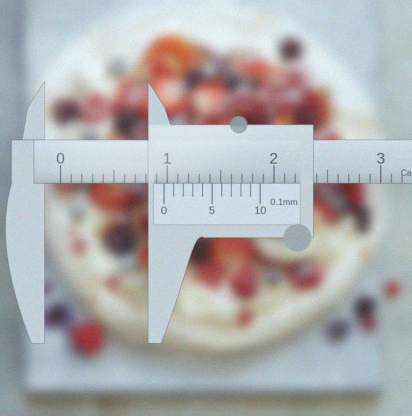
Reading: value=9.7 unit=mm
